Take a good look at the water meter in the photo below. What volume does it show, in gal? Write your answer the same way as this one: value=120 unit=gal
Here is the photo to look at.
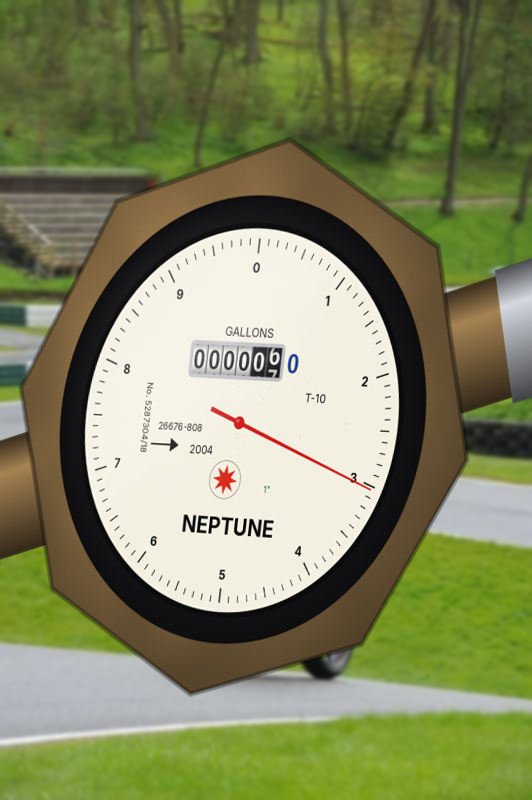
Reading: value=63.0 unit=gal
